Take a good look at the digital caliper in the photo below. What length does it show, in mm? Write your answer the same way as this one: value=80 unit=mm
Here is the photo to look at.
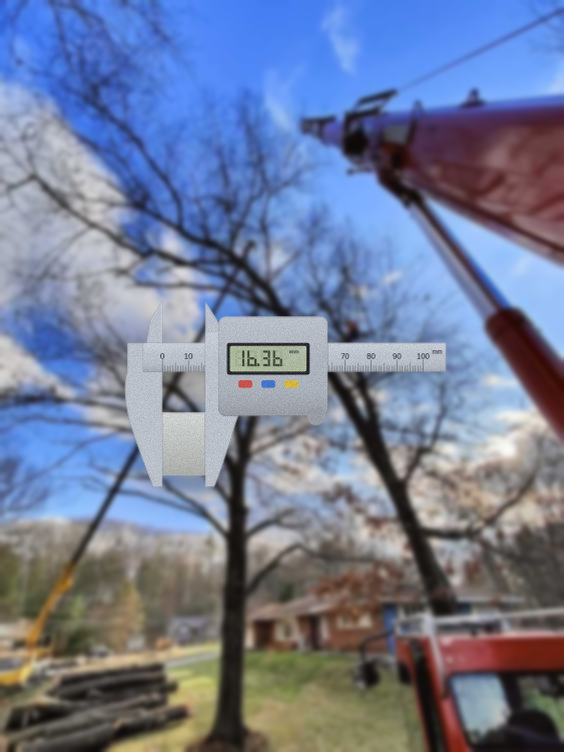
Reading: value=16.36 unit=mm
